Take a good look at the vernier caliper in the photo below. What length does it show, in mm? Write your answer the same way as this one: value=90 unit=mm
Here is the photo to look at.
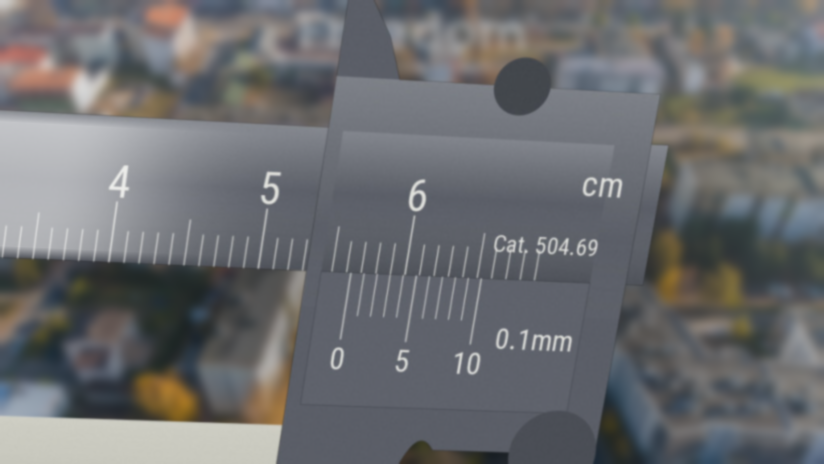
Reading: value=56.3 unit=mm
